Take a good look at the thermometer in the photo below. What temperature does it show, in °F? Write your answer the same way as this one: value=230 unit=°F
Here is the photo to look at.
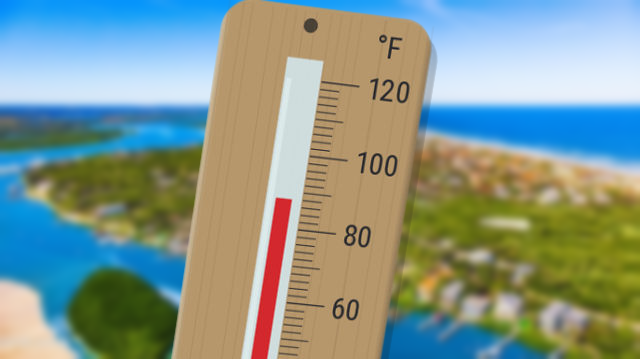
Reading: value=88 unit=°F
